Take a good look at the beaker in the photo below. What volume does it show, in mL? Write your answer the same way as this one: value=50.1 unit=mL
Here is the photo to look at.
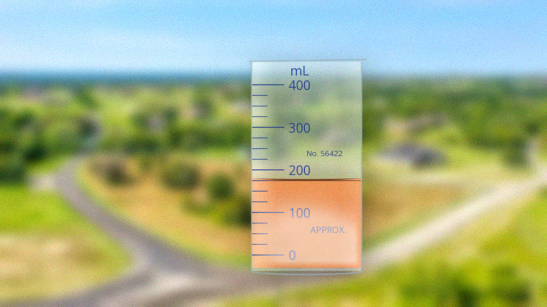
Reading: value=175 unit=mL
